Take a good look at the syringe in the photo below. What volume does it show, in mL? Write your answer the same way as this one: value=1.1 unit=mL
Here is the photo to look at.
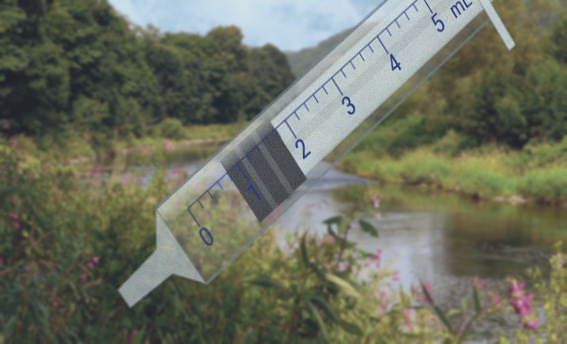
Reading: value=0.8 unit=mL
